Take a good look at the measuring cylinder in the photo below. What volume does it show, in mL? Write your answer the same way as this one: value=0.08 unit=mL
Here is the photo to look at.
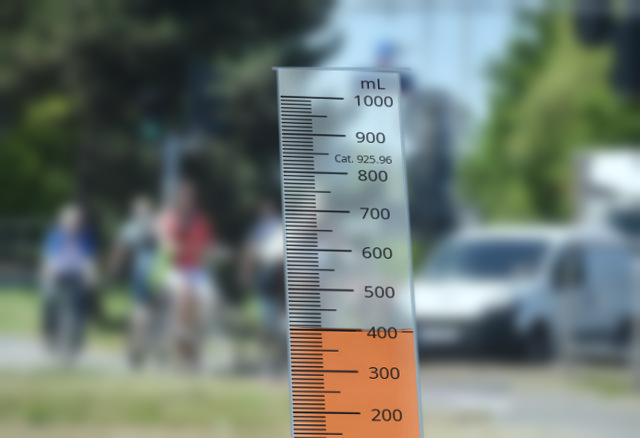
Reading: value=400 unit=mL
